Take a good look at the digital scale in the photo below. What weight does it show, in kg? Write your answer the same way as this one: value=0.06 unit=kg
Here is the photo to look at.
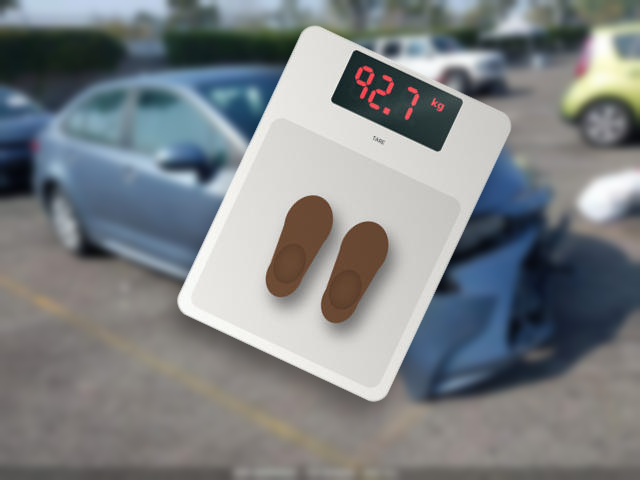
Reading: value=92.7 unit=kg
